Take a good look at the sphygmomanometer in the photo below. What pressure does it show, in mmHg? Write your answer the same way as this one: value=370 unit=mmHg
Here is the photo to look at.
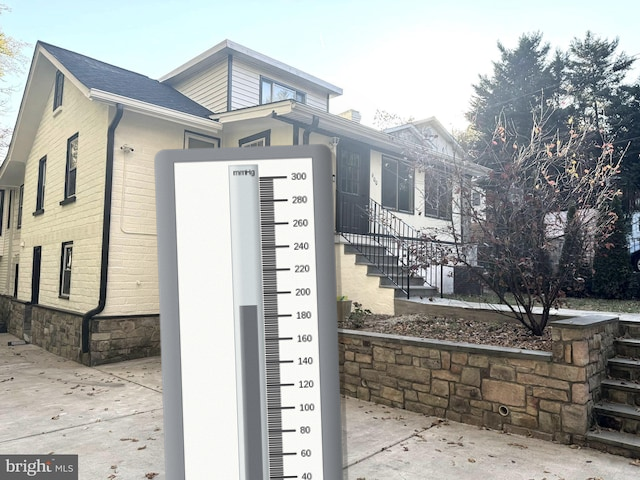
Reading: value=190 unit=mmHg
